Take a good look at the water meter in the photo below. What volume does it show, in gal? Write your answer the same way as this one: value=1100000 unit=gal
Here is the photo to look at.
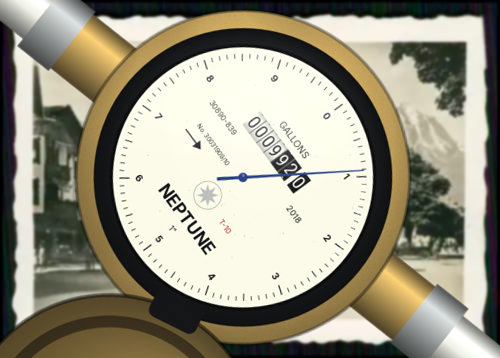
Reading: value=9920.9 unit=gal
